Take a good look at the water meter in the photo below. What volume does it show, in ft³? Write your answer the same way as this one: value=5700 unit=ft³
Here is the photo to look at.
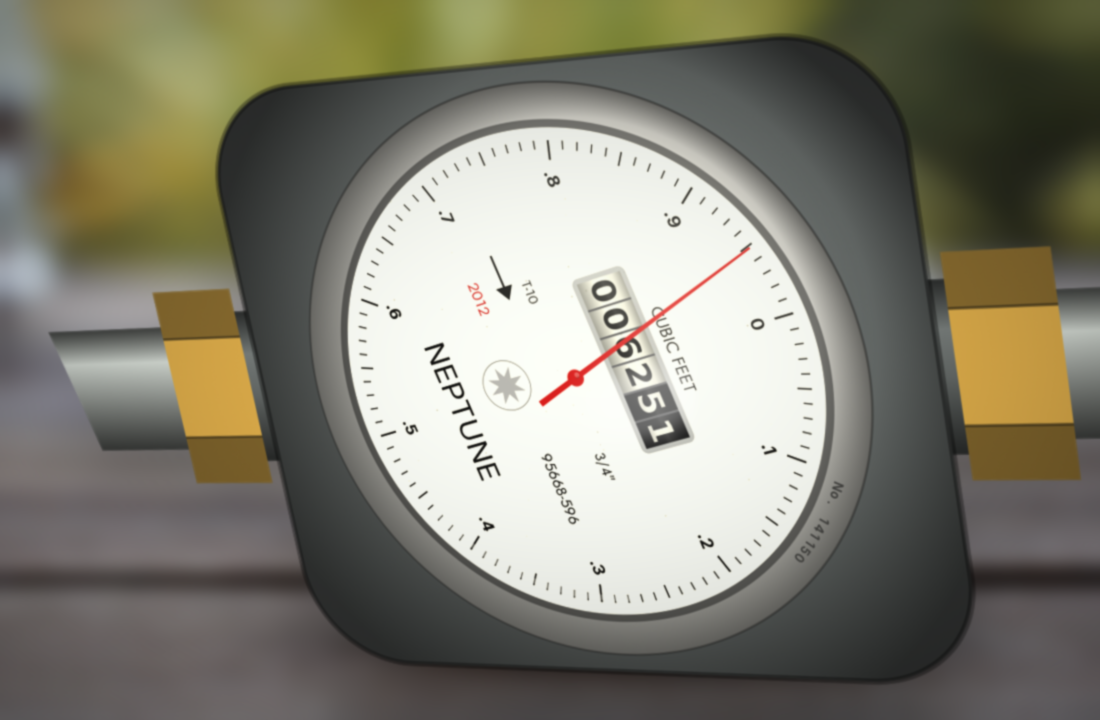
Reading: value=6250.95 unit=ft³
